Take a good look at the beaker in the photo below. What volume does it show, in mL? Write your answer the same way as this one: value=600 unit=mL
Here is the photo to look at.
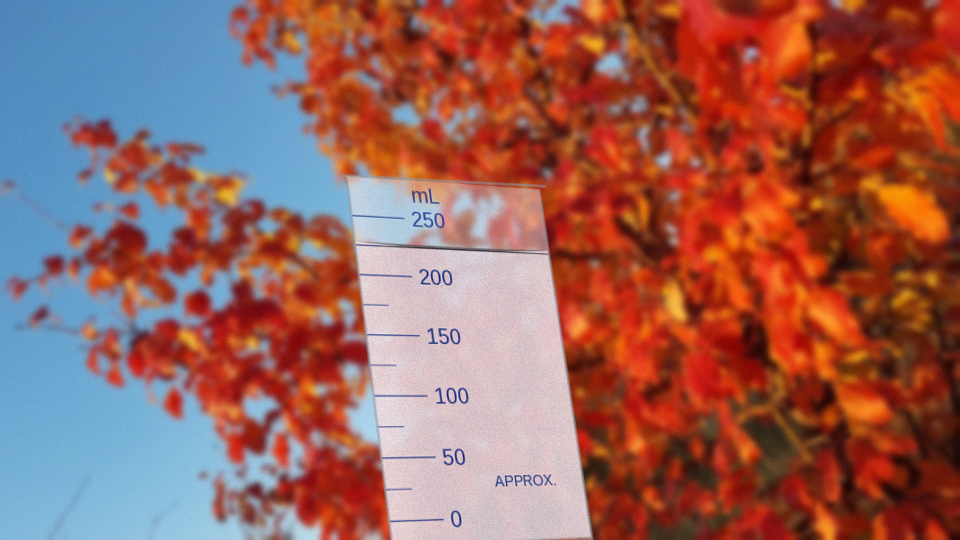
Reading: value=225 unit=mL
